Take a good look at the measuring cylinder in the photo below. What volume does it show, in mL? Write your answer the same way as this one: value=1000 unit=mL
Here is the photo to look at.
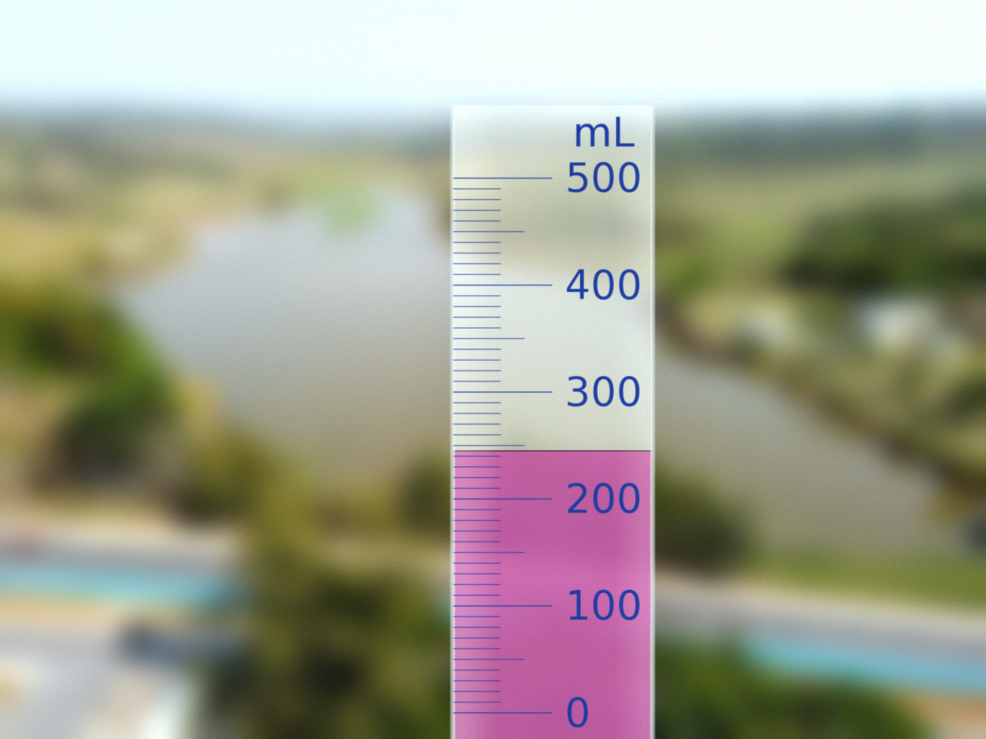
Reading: value=245 unit=mL
